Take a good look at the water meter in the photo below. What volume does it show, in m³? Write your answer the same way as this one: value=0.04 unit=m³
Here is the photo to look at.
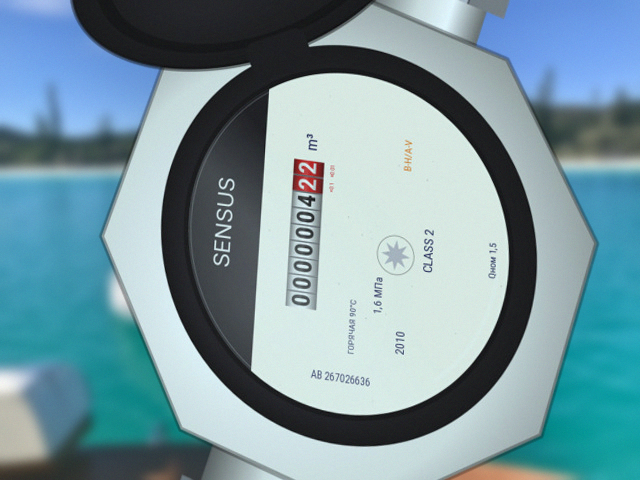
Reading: value=4.22 unit=m³
